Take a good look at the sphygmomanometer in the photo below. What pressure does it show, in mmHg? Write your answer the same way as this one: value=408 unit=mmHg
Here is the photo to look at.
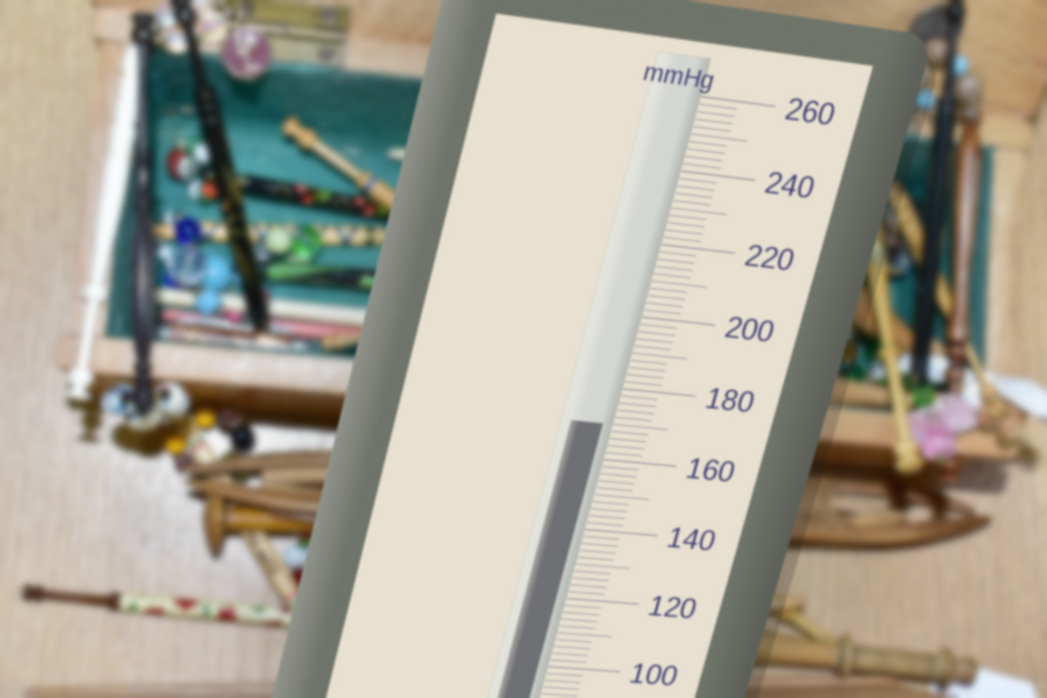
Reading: value=170 unit=mmHg
